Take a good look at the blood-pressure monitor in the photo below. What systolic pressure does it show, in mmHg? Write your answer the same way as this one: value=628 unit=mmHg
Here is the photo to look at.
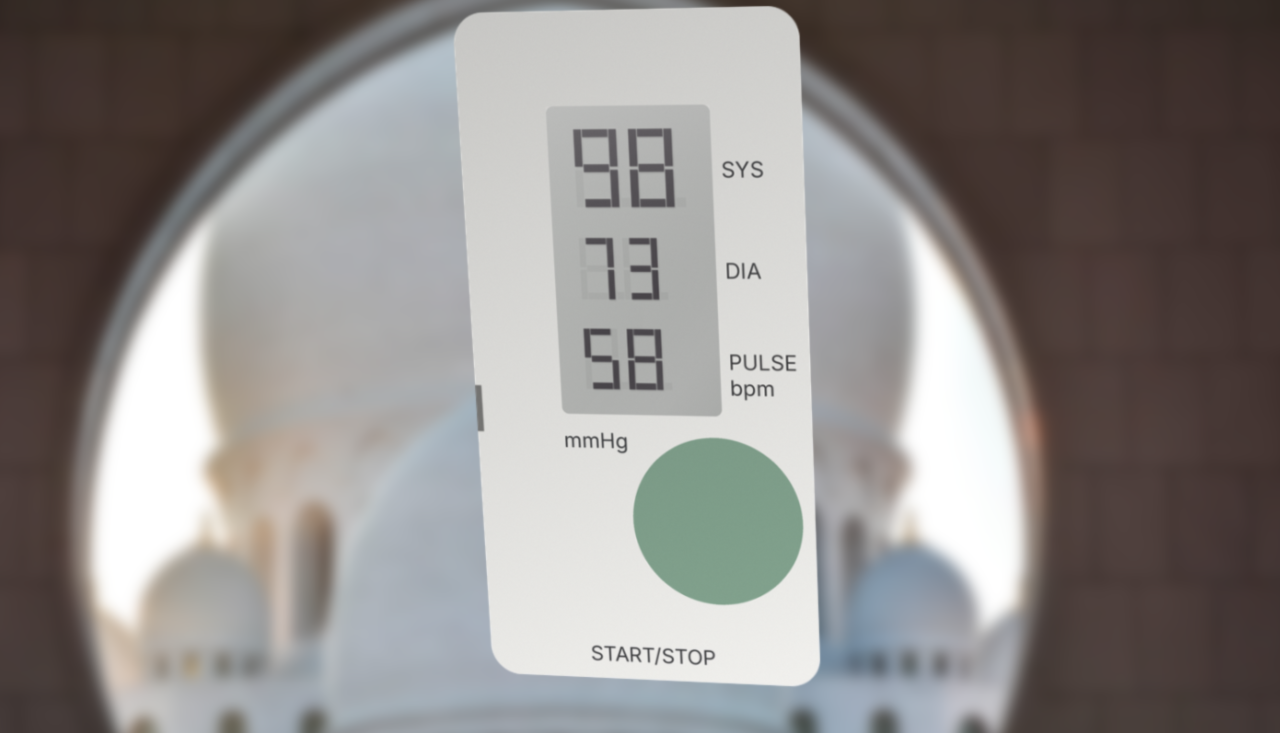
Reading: value=98 unit=mmHg
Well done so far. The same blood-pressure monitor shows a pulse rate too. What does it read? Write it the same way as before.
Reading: value=58 unit=bpm
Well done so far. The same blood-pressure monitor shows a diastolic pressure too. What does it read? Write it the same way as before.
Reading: value=73 unit=mmHg
